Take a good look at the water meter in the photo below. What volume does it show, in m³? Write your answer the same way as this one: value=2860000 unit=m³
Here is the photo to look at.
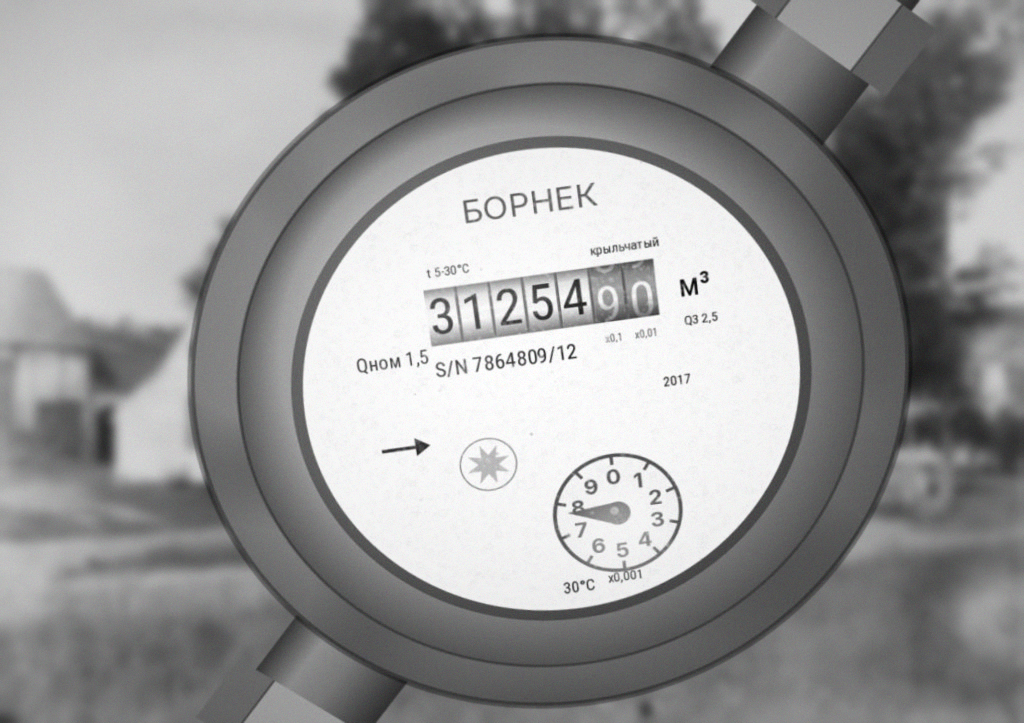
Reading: value=31254.897 unit=m³
